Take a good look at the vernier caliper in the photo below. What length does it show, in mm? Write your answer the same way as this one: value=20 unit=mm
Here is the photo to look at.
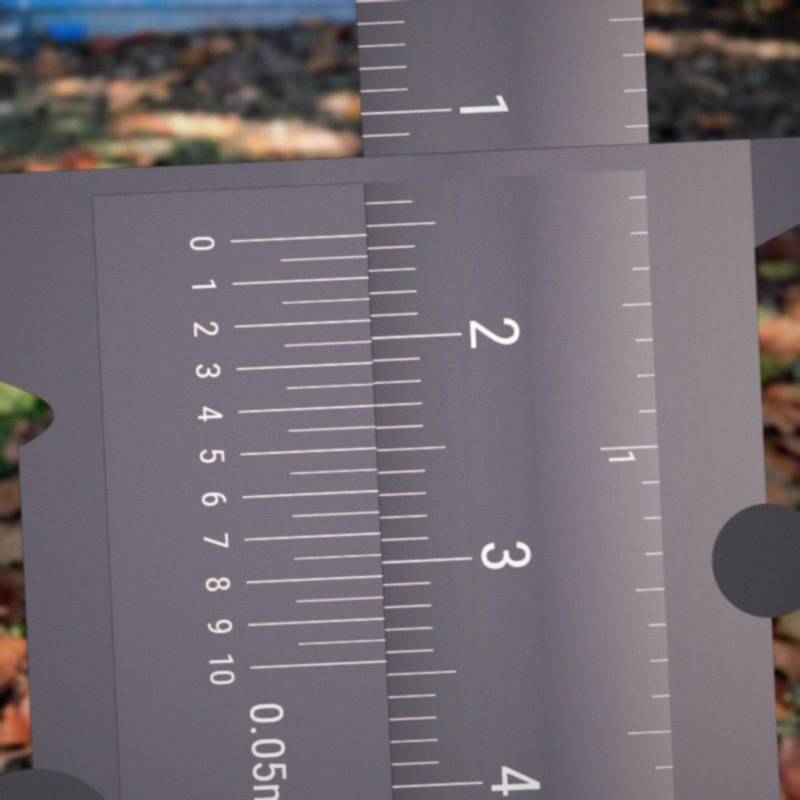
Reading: value=15.4 unit=mm
